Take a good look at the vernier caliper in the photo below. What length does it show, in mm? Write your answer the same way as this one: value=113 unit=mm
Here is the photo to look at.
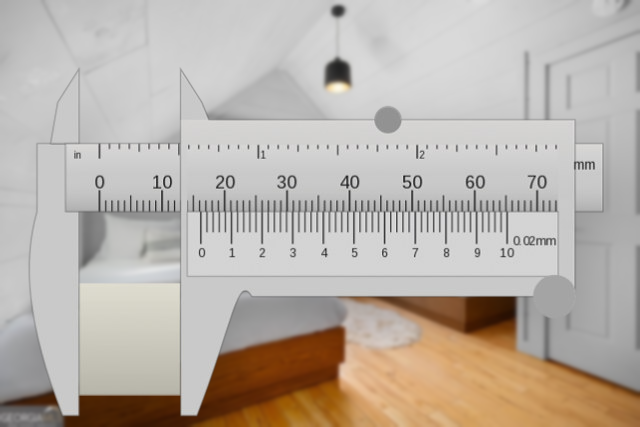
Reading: value=16.2 unit=mm
